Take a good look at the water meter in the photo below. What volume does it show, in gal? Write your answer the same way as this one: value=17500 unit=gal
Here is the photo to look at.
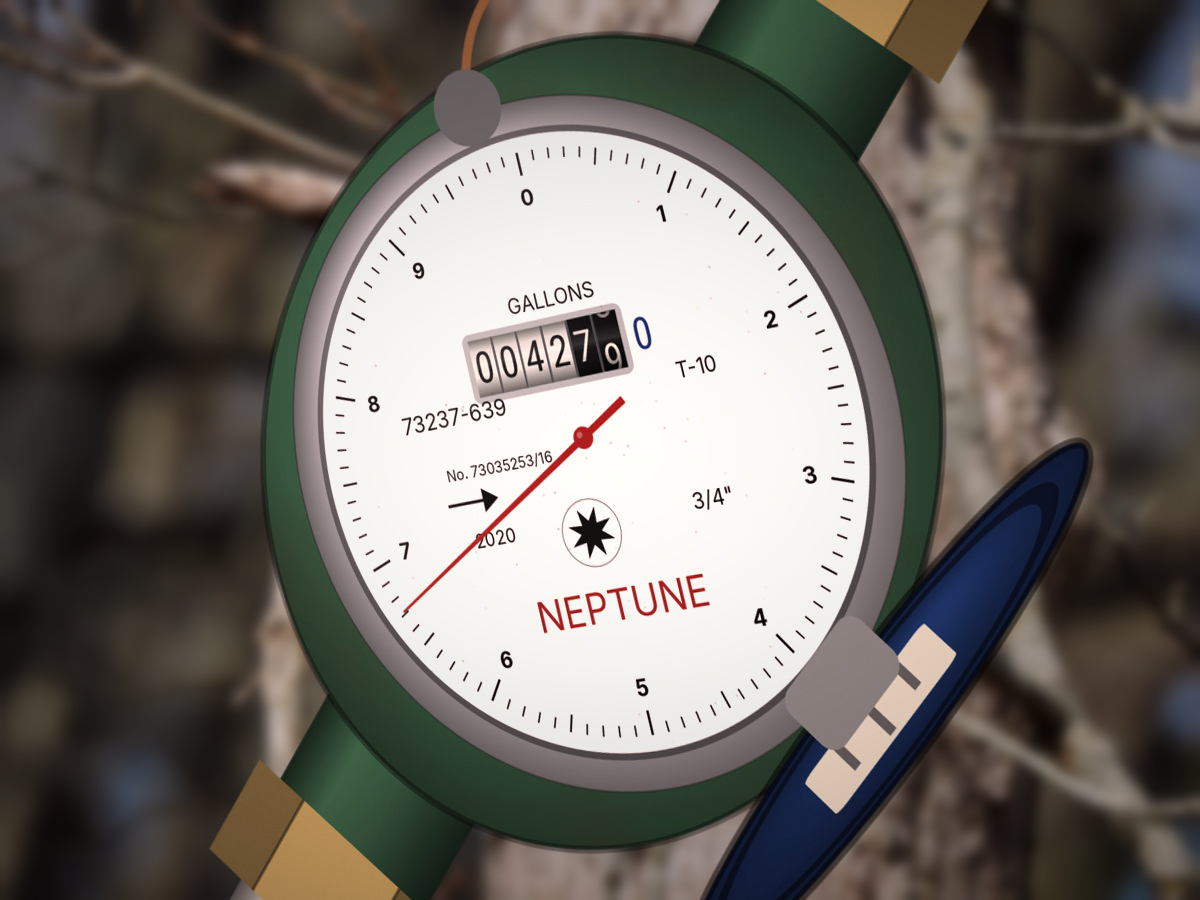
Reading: value=42786.7 unit=gal
